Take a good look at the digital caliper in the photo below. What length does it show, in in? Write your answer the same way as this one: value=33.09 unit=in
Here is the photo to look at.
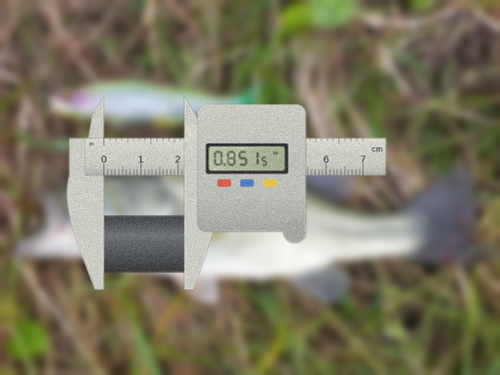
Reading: value=0.8515 unit=in
